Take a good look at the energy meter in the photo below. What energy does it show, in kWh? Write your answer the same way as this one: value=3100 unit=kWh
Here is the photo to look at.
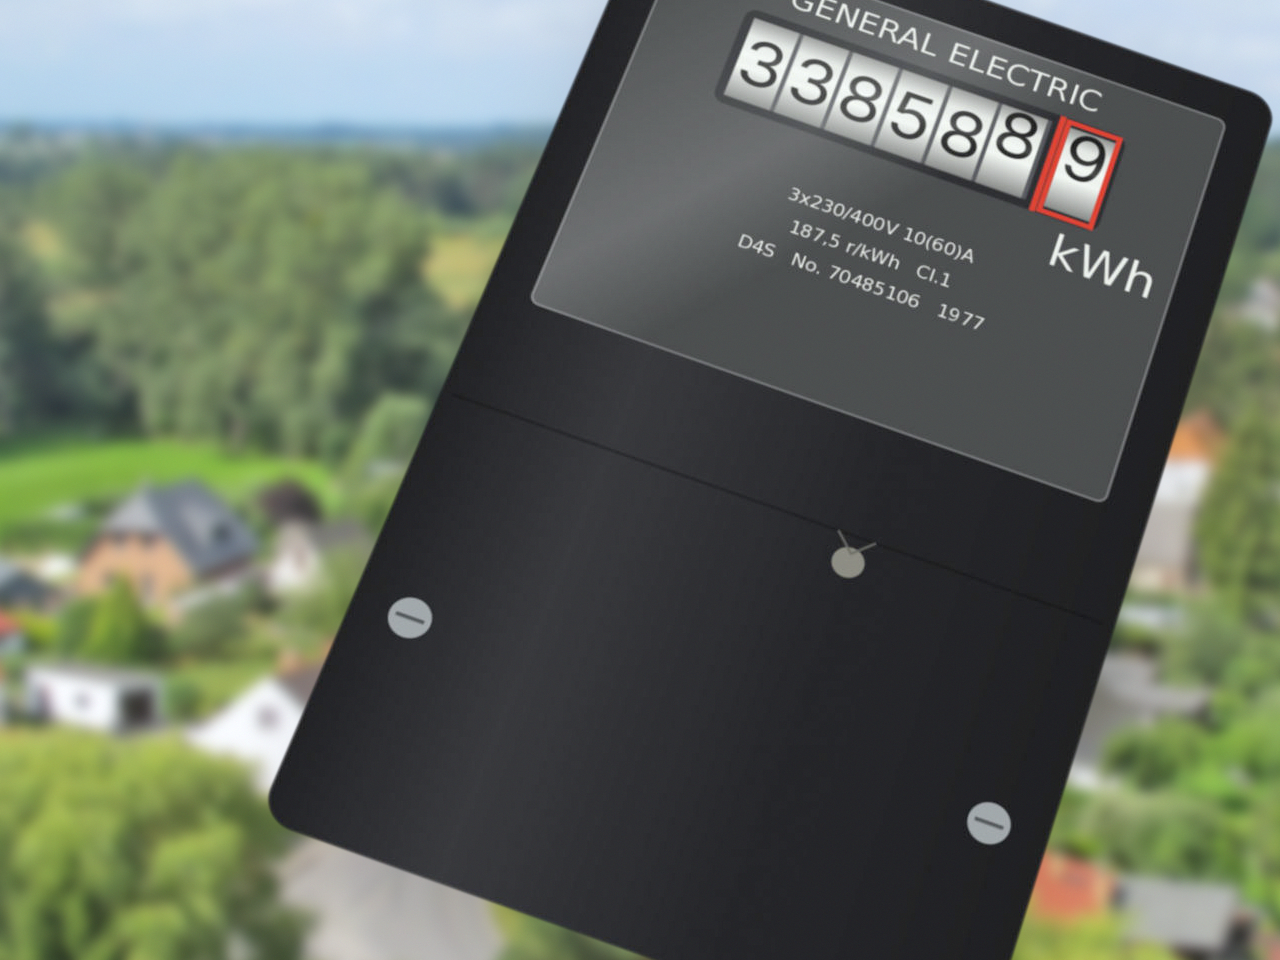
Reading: value=338588.9 unit=kWh
